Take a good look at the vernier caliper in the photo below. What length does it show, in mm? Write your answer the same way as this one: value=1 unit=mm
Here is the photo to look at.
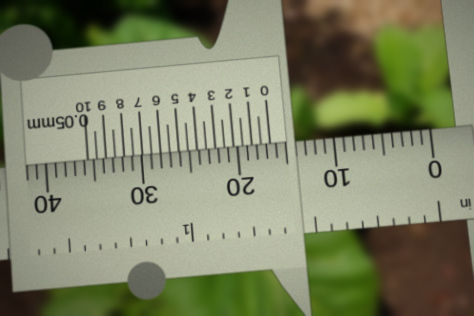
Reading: value=16.6 unit=mm
